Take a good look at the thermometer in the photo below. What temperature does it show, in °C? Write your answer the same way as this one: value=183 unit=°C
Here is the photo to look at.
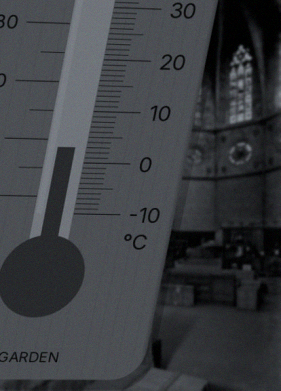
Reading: value=3 unit=°C
